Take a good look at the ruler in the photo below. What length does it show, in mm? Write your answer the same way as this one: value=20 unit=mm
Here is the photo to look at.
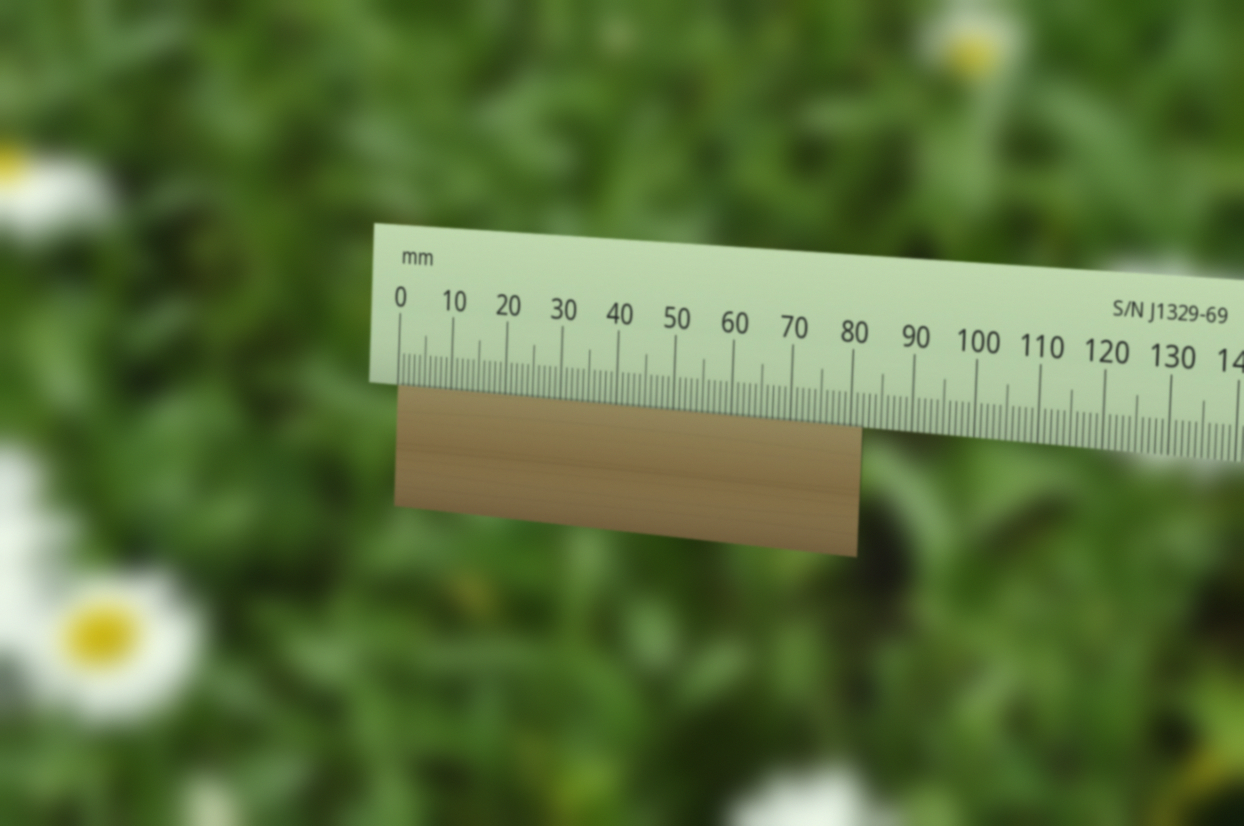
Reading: value=82 unit=mm
